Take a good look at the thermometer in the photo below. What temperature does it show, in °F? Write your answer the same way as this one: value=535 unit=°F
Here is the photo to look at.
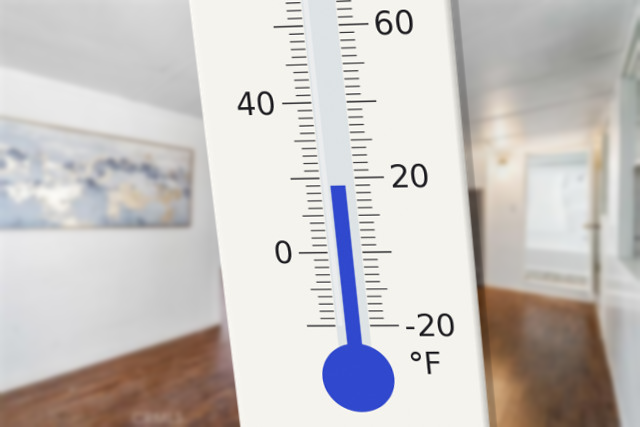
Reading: value=18 unit=°F
